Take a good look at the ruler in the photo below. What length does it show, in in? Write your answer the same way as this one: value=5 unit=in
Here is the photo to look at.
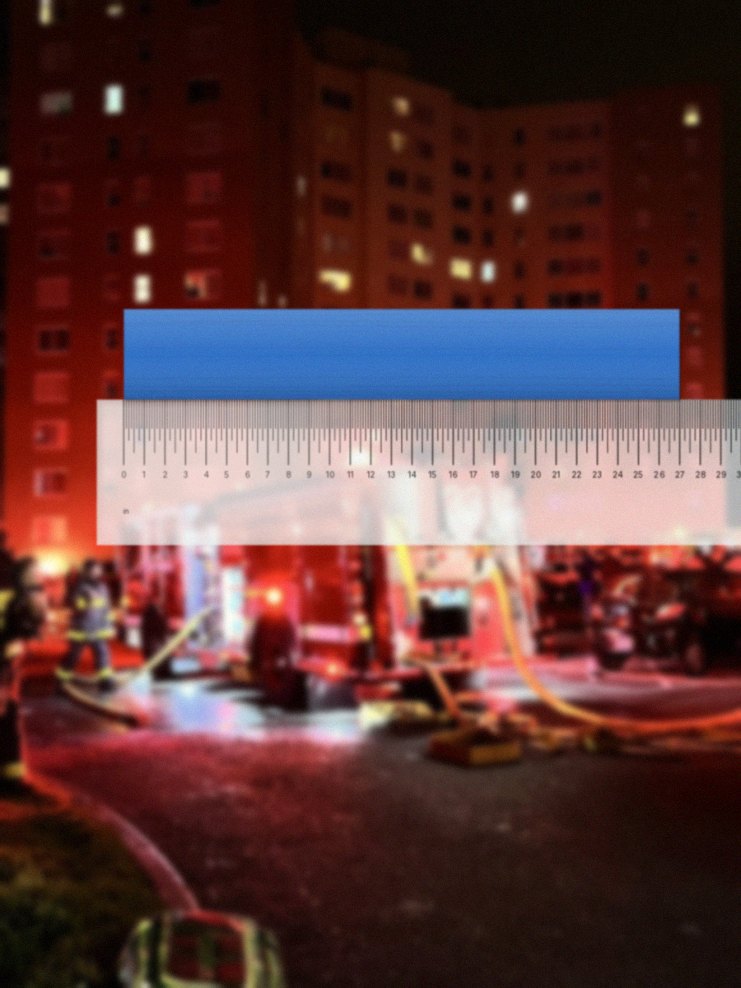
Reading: value=27 unit=in
